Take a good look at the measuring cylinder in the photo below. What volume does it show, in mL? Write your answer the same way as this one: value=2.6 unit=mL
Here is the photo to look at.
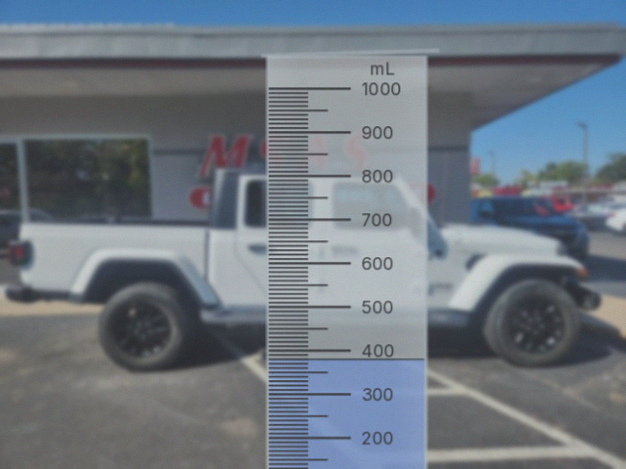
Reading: value=380 unit=mL
